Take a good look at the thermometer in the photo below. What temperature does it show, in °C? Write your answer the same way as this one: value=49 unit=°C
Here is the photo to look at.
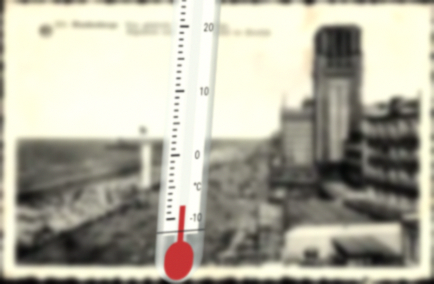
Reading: value=-8 unit=°C
